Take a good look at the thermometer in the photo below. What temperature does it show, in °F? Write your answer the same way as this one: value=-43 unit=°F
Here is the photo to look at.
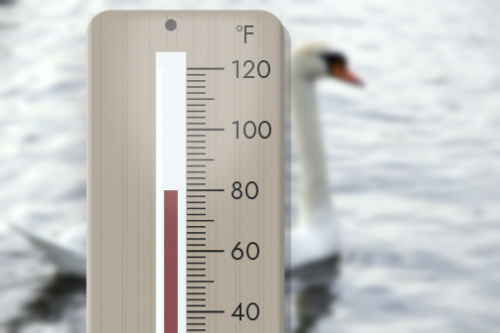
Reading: value=80 unit=°F
